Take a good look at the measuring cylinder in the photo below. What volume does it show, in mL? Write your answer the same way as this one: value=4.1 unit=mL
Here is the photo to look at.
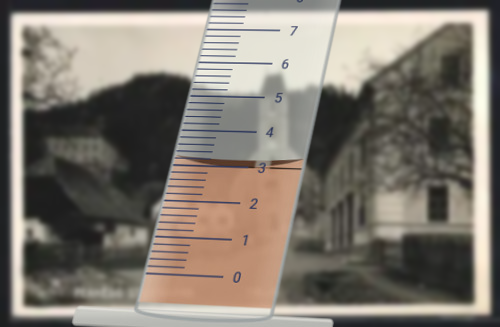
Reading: value=3 unit=mL
